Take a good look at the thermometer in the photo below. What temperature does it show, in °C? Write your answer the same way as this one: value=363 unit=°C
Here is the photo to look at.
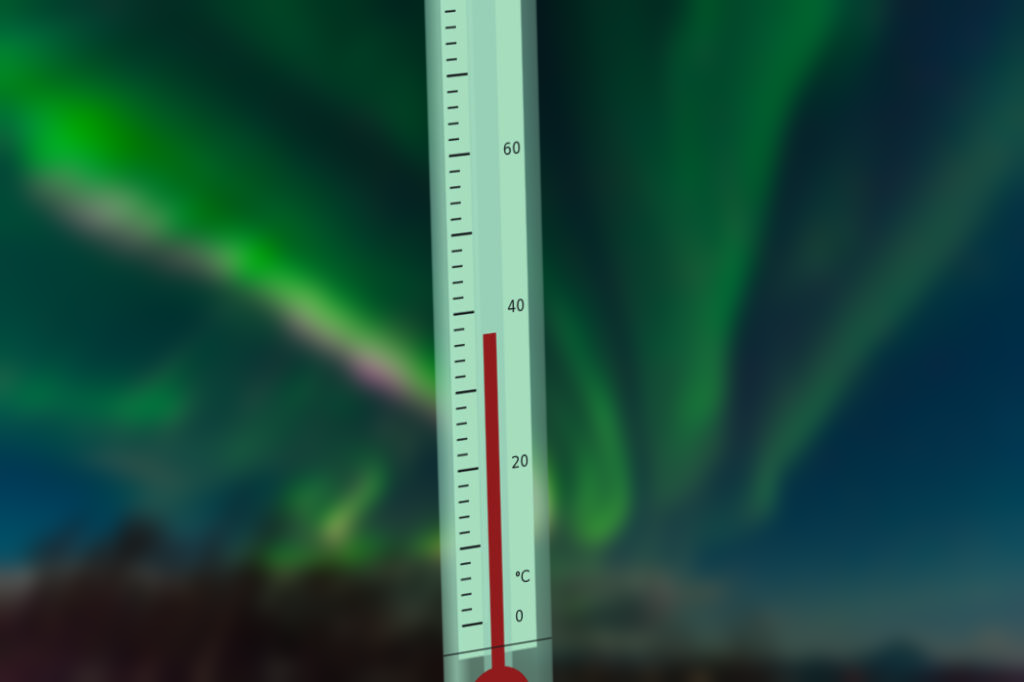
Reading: value=37 unit=°C
